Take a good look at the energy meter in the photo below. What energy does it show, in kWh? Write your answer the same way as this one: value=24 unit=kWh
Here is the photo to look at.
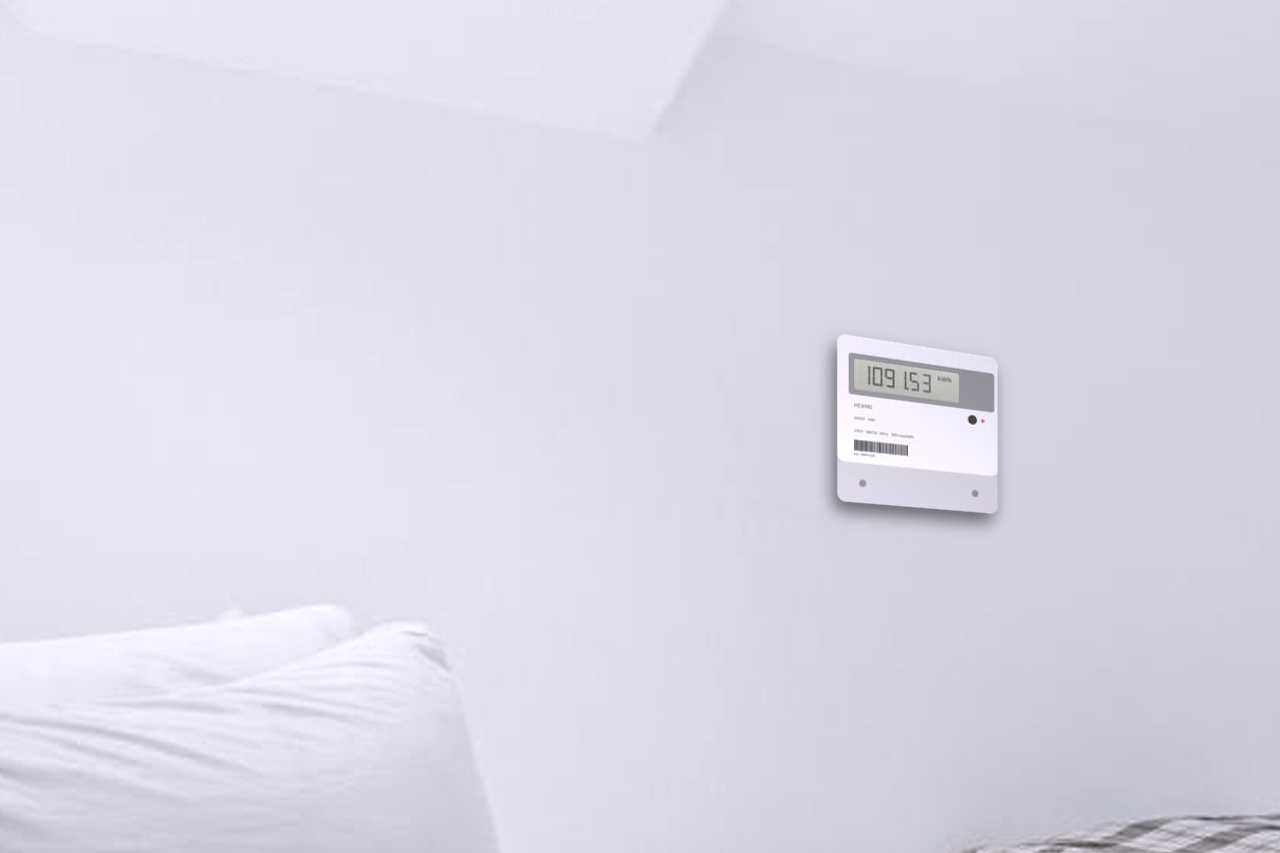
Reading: value=1091.53 unit=kWh
